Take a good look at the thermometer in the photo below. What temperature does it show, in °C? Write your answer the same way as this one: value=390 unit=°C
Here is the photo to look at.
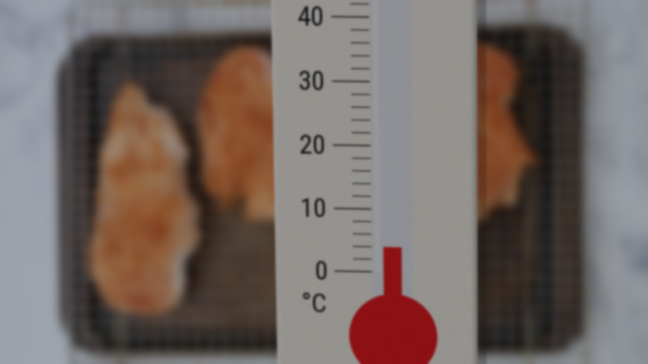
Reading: value=4 unit=°C
